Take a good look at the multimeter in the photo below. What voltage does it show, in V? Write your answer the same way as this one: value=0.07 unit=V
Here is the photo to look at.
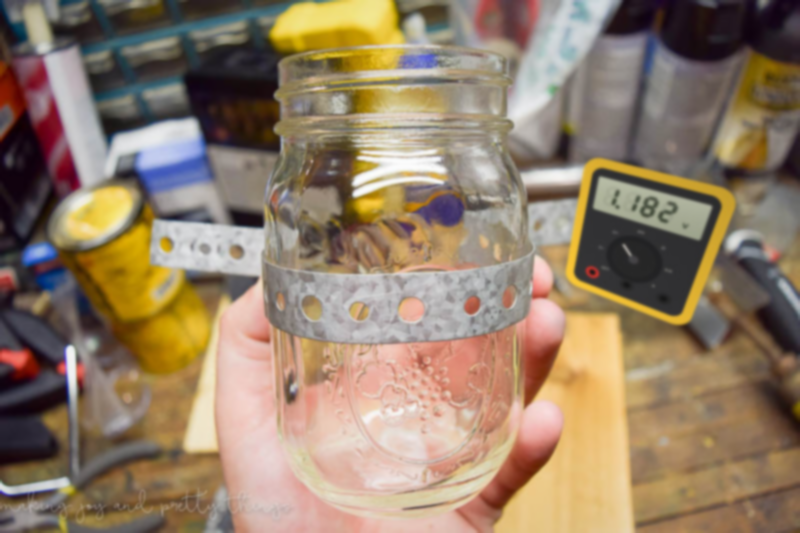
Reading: value=1.182 unit=V
